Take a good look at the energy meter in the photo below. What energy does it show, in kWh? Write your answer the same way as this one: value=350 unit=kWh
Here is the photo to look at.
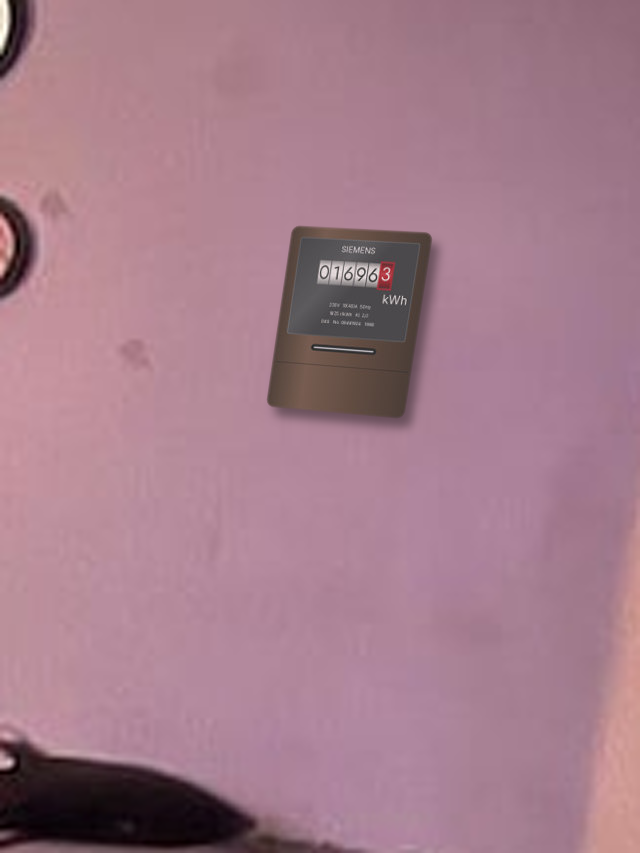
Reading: value=1696.3 unit=kWh
